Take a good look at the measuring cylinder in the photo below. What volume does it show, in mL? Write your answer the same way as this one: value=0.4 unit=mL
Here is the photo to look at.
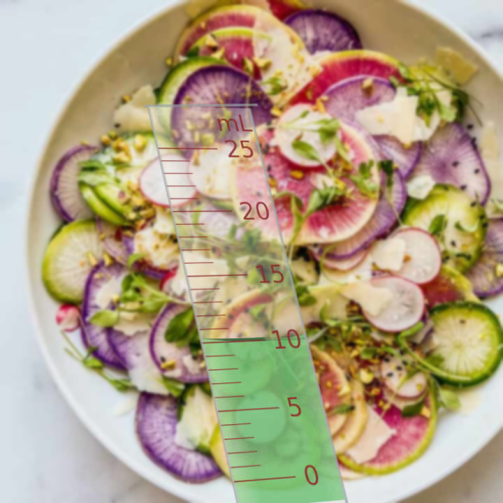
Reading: value=10 unit=mL
